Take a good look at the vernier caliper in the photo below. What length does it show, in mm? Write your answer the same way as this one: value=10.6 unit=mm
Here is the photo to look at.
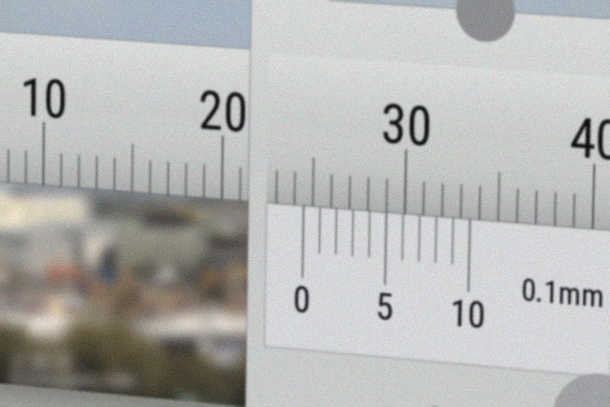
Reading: value=24.5 unit=mm
